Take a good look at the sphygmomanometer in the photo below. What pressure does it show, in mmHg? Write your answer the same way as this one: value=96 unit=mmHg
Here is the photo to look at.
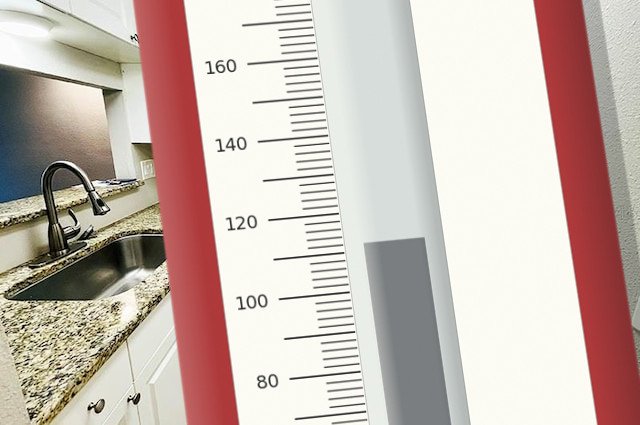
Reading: value=112 unit=mmHg
